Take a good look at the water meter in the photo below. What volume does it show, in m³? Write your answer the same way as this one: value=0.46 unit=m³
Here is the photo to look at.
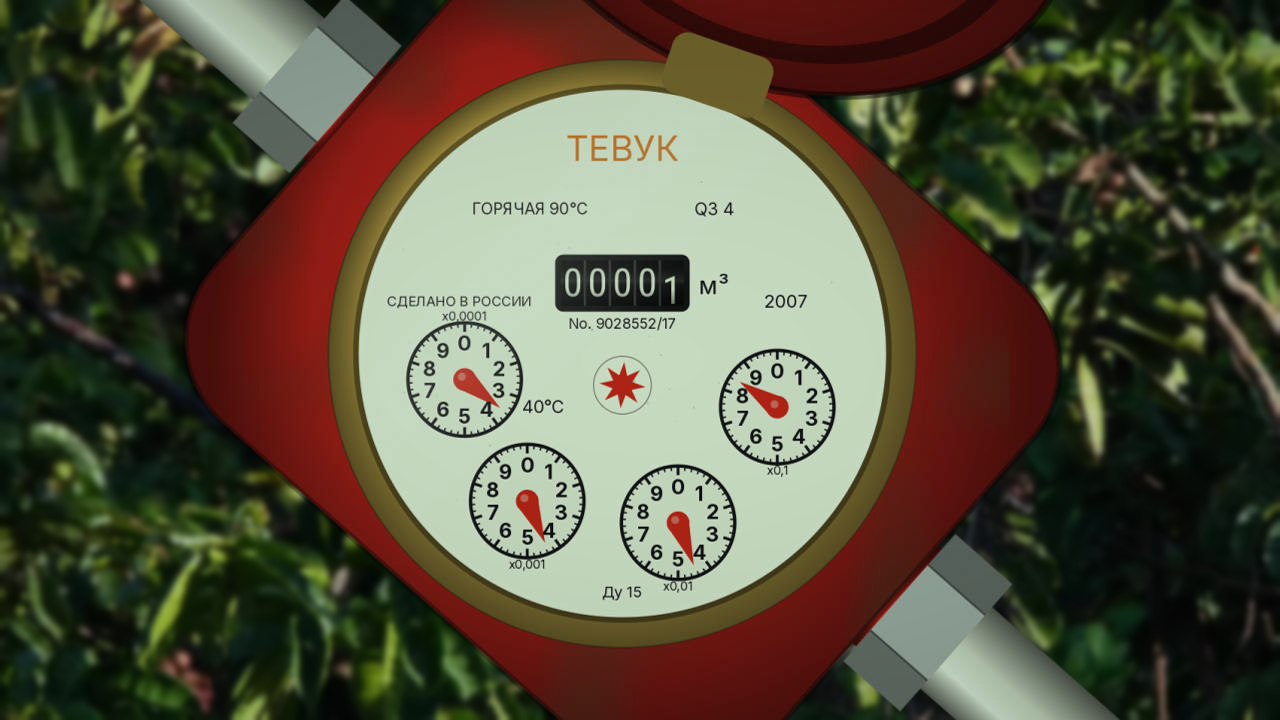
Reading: value=0.8443 unit=m³
